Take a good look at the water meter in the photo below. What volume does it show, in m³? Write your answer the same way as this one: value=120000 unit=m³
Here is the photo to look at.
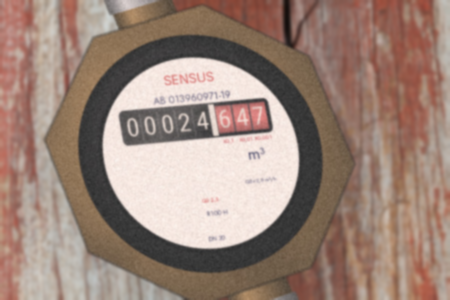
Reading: value=24.647 unit=m³
